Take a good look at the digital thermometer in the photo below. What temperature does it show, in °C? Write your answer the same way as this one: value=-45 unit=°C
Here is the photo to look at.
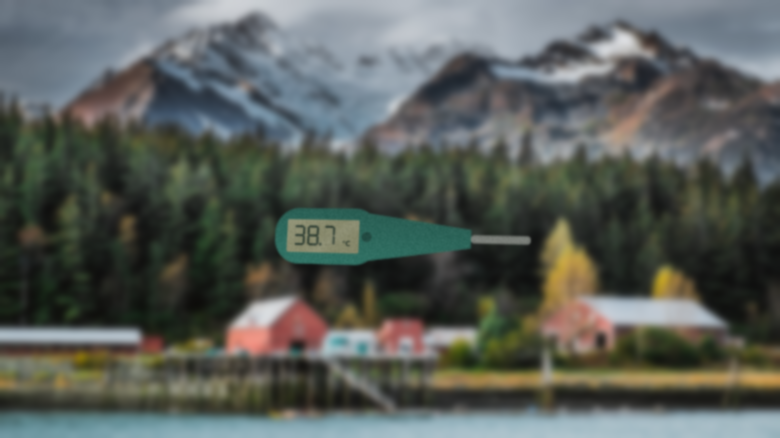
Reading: value=38.7 unit=°C
